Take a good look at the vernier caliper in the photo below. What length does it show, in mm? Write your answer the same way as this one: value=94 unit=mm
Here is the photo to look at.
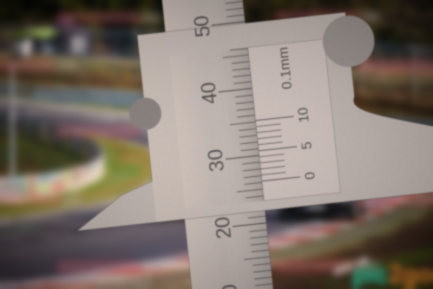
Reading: value=26.2 unit=mm
